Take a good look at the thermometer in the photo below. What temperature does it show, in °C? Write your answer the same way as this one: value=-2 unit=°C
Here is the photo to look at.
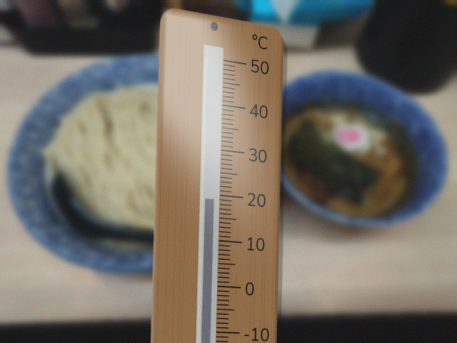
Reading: value=19 unit=°C
